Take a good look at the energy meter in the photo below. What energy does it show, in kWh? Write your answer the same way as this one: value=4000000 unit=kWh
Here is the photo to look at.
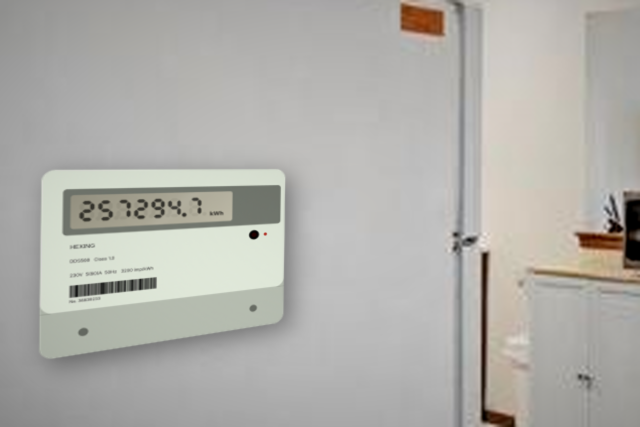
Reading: value=257294.7 unit=kWh
